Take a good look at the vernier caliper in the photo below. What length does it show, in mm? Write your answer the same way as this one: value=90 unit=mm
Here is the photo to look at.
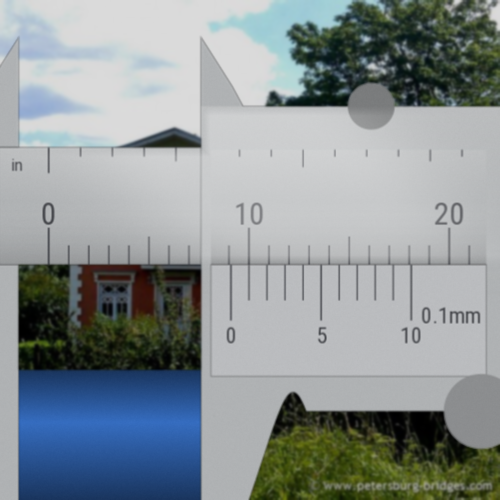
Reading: value=9.1 unit=mm
